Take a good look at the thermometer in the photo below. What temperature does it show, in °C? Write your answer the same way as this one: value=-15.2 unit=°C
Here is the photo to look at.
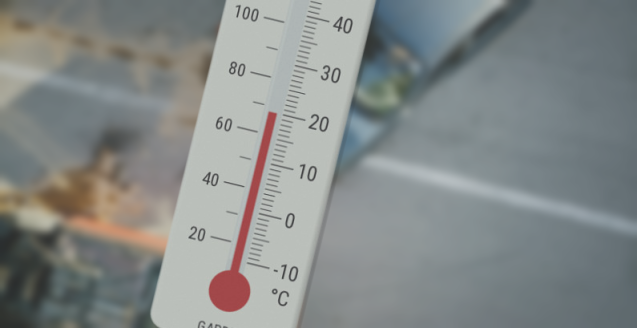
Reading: value=20 unit=°C
